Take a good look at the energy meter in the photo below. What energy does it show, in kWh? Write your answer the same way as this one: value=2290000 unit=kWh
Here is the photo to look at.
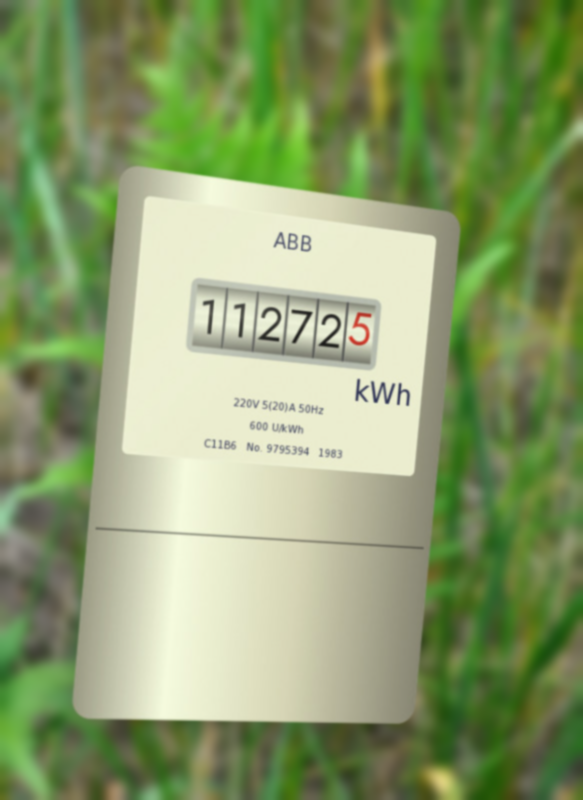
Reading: value=11272.5 unit=kWh
